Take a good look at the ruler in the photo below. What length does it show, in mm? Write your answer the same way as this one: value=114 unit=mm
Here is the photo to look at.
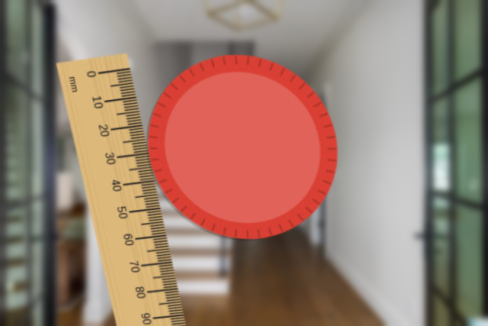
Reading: value=65 unit=mm
